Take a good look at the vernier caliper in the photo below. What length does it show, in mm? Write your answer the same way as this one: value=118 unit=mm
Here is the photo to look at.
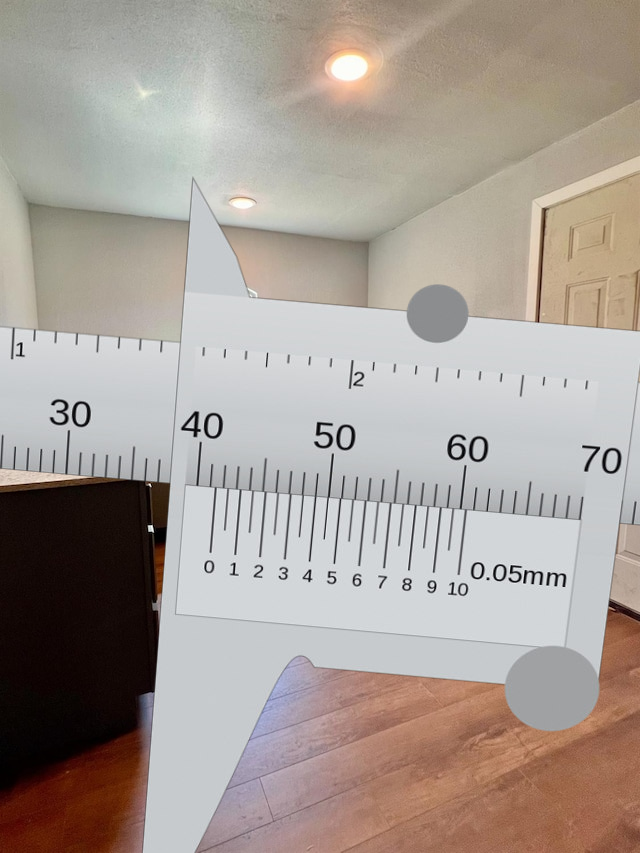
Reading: value=41.4 unit=mm
